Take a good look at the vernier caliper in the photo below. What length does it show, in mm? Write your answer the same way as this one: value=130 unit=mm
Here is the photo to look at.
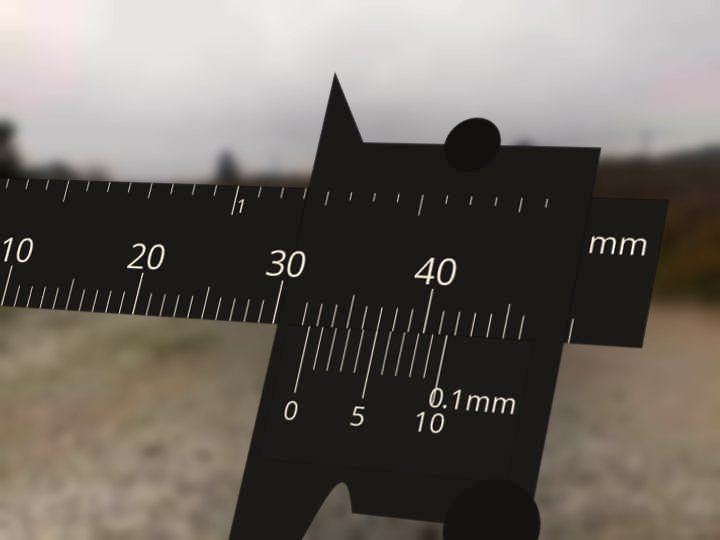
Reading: value=32.5 unit=mm
